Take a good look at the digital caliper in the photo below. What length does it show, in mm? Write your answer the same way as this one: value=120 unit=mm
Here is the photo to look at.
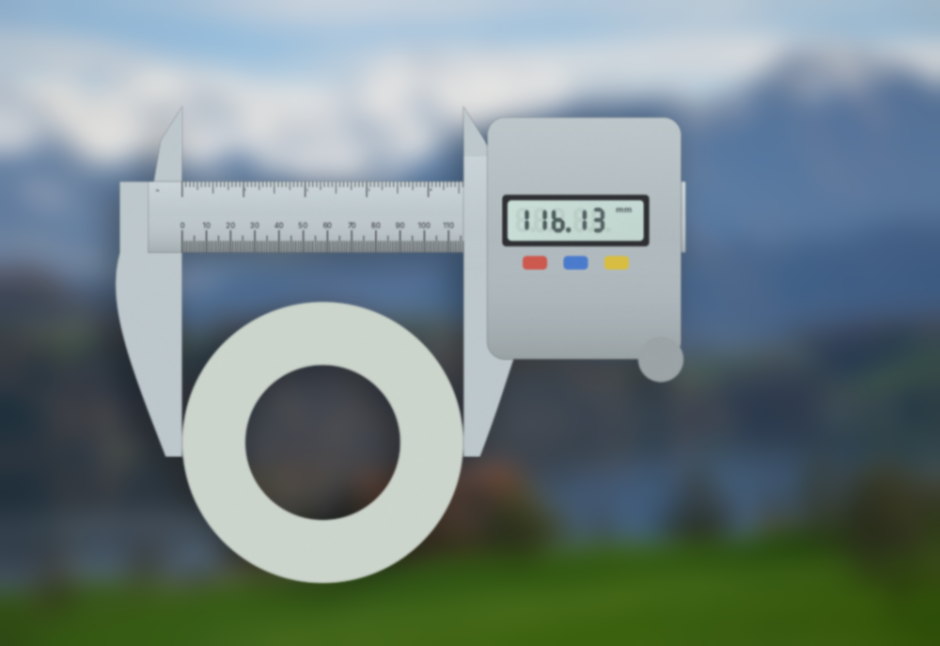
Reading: value=116.13 unit=mm
